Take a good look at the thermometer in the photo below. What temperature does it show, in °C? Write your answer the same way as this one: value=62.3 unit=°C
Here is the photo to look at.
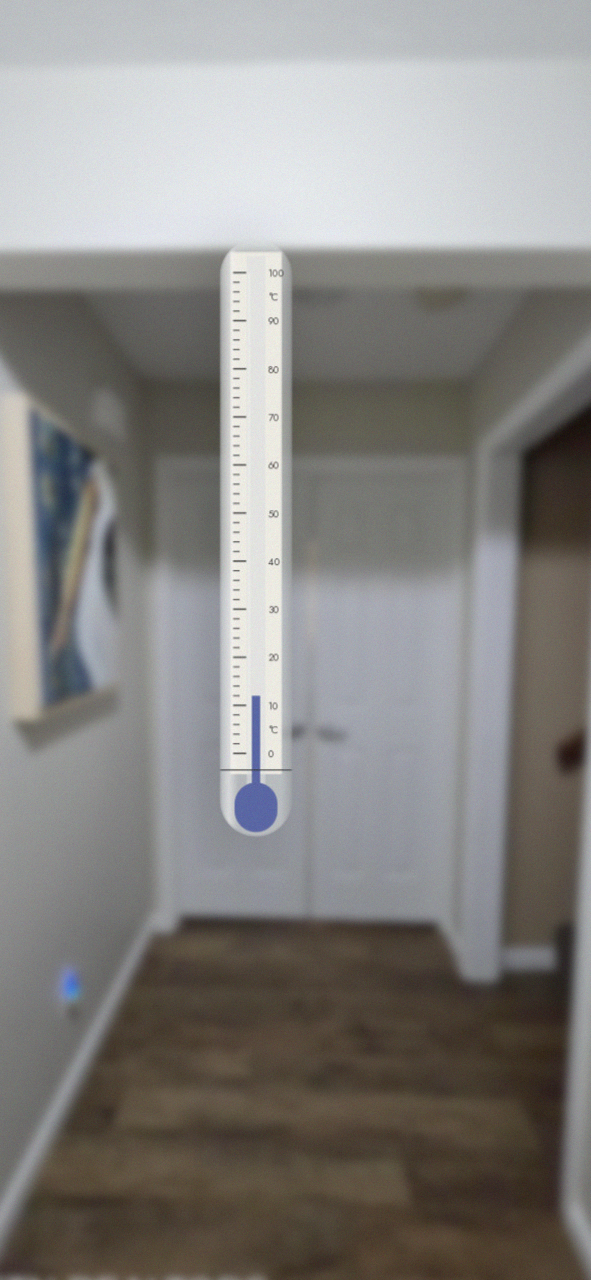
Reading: value=12 unit=°C
